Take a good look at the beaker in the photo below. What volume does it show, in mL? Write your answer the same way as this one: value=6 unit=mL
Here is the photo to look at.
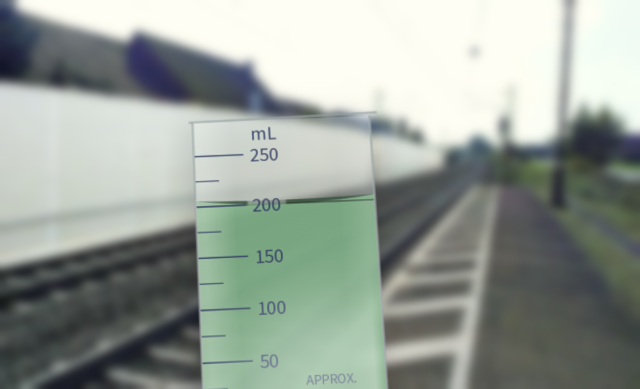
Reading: value=200 unit=mL
